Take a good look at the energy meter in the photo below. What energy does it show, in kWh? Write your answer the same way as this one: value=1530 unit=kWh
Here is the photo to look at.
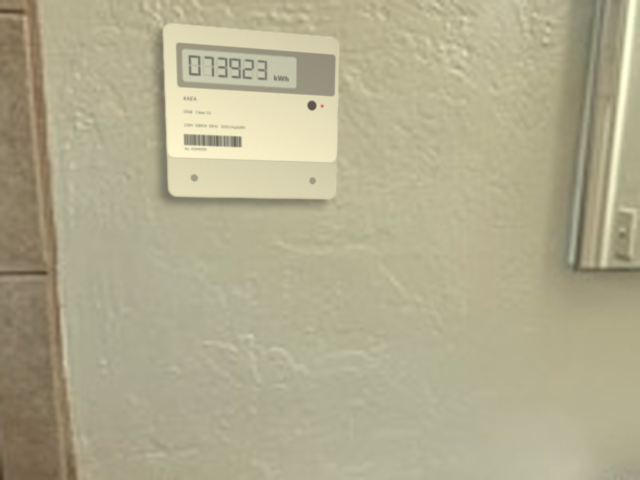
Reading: value=73923 unit=kWh
